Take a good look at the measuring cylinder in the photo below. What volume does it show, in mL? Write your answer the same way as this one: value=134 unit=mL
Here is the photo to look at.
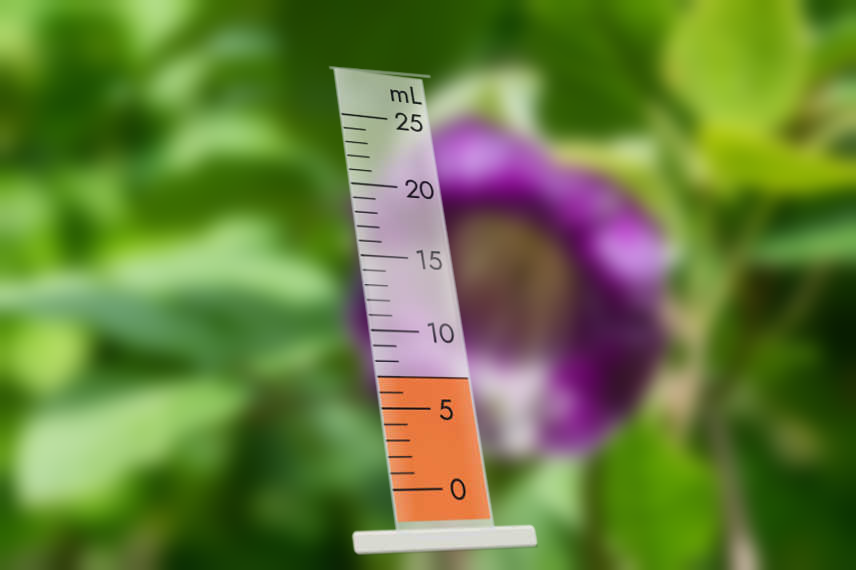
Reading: value=7 unit=mL
